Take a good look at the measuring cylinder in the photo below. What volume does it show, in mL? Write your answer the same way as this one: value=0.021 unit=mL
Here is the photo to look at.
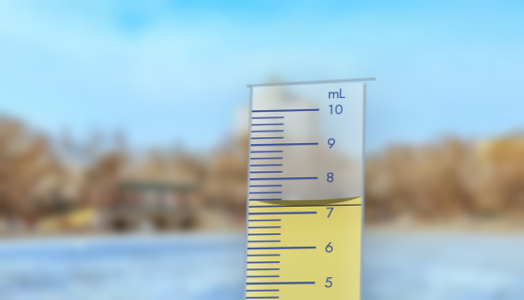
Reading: value=7.2 unit=mL
